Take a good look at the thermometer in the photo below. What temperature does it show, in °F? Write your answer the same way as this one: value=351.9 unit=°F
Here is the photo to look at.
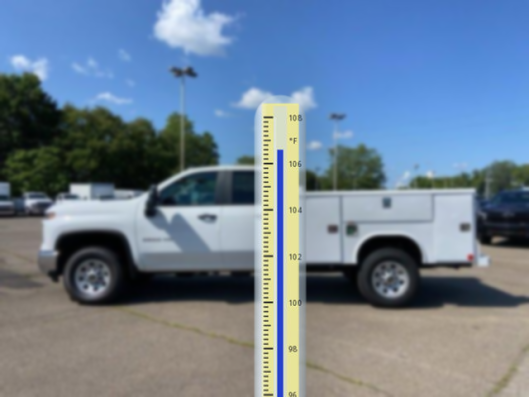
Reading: value=106.6 unit=°F
